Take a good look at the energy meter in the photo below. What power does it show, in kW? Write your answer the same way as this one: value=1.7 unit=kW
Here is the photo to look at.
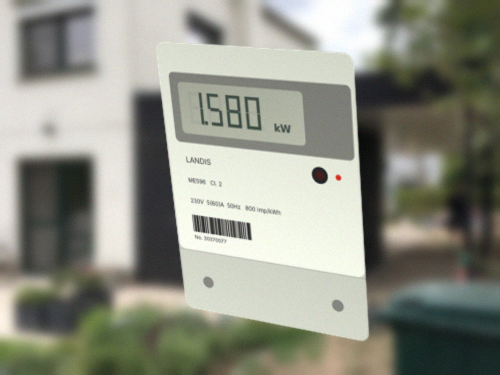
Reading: value=1.580 unit=kW
